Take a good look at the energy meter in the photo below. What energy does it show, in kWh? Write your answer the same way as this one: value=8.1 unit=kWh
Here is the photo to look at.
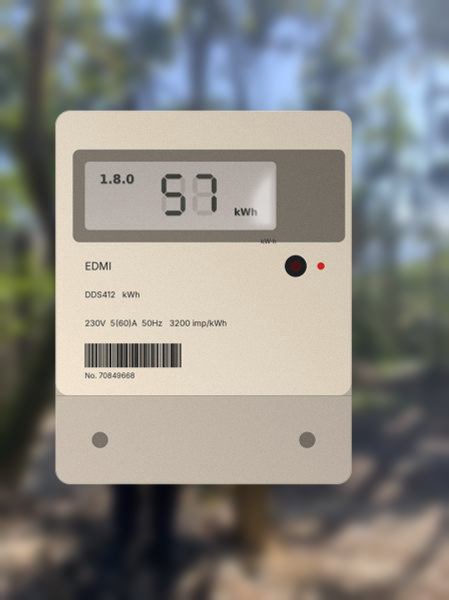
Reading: value=57 unit=kWh
